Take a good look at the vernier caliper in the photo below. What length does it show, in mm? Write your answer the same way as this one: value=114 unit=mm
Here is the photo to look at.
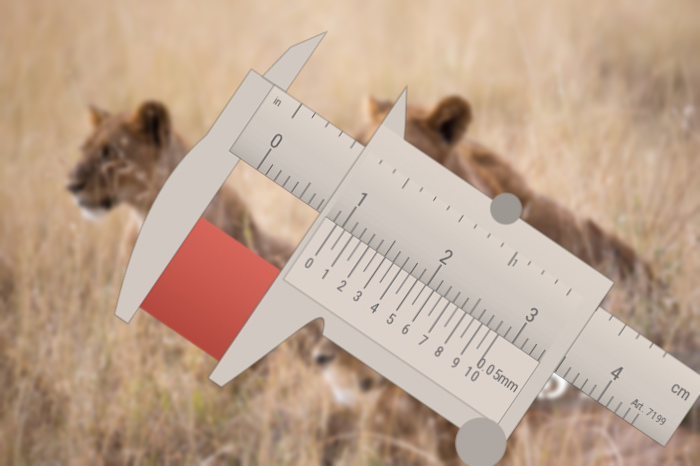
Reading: value=9.4 unit=mm
